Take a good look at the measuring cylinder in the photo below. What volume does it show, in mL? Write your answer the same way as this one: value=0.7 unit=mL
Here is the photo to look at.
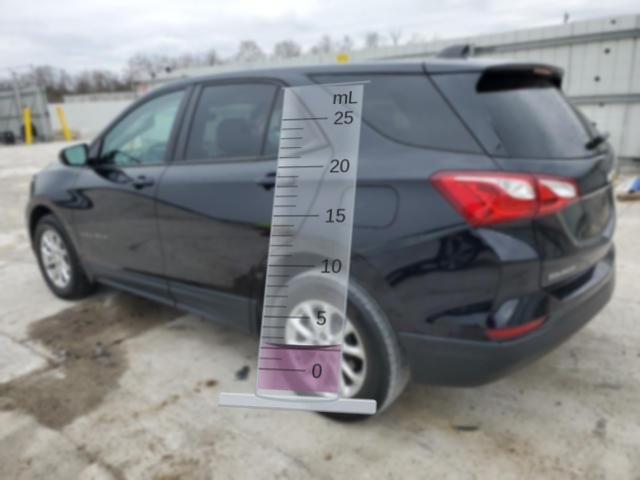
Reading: value=2 unit=mL
